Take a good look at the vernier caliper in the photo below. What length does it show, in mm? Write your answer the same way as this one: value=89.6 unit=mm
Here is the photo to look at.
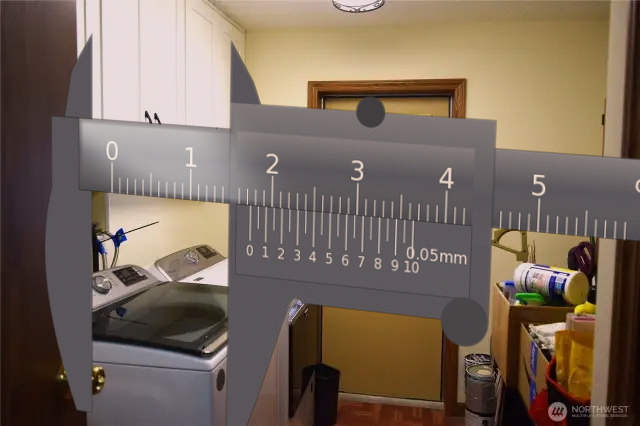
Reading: value=17.4 unit=mm
